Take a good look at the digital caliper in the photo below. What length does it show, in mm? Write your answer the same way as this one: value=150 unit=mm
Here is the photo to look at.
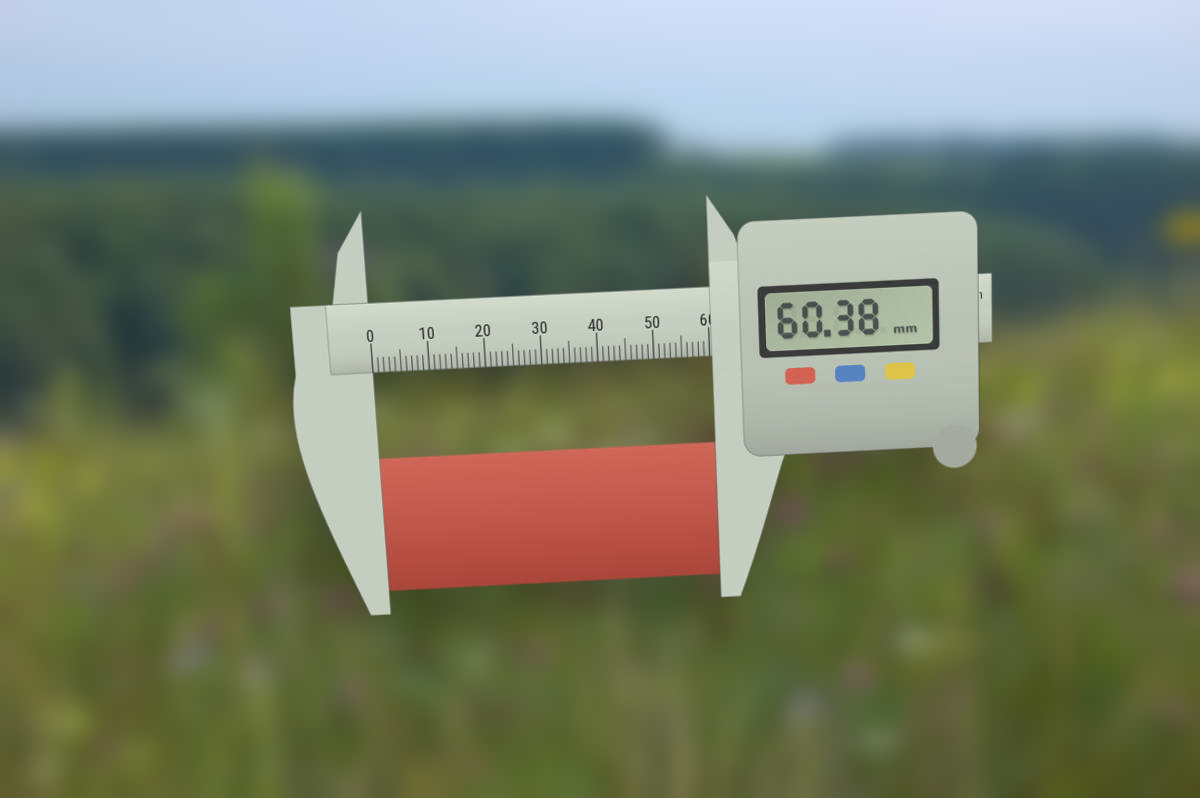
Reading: value=60.38 unit=mm
